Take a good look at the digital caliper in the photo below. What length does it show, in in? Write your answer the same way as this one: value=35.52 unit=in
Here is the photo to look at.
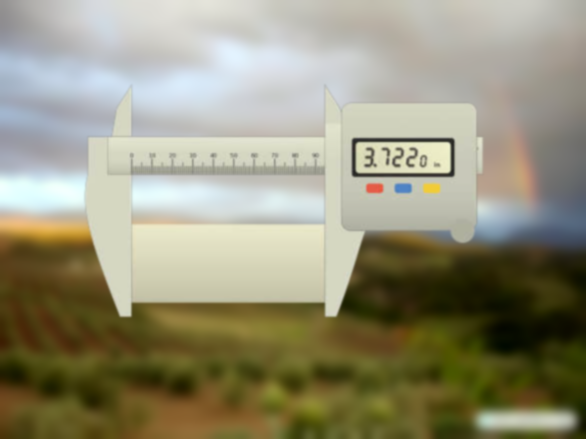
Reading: value=3.7220 unit=in
